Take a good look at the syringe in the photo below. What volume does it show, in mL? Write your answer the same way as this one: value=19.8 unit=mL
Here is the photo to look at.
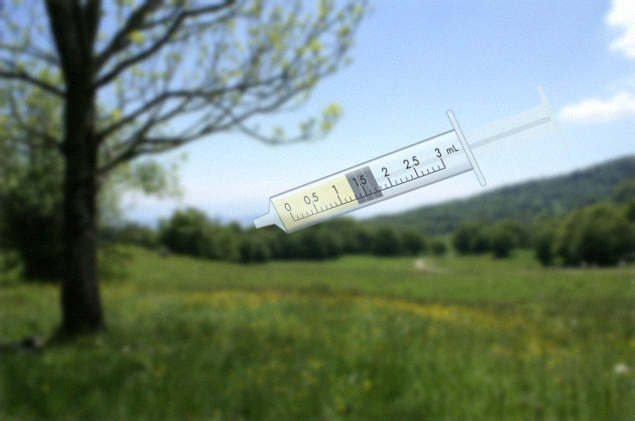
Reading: value=1.3 unit=mL
